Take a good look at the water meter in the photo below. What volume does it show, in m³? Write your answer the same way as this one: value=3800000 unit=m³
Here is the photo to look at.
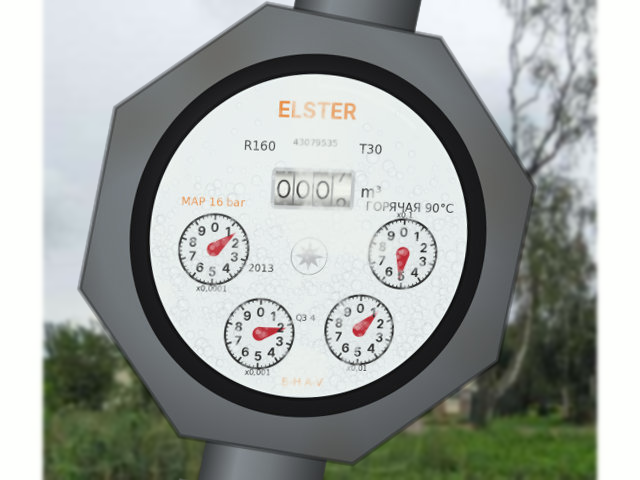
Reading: value=7.5121 unit=m³
